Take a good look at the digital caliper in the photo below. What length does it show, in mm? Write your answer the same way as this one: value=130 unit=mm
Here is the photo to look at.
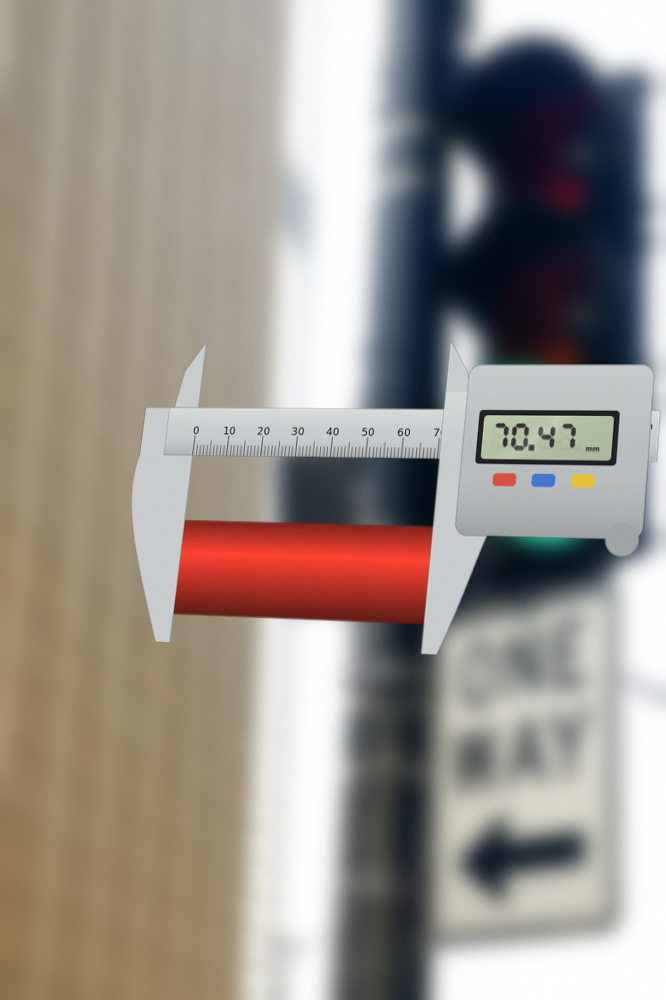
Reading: value=70.47 unit=mm
